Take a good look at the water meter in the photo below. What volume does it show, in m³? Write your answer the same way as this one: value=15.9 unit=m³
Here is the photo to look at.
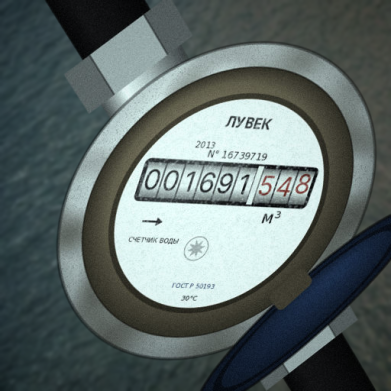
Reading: value=1691.548 unit=m³
